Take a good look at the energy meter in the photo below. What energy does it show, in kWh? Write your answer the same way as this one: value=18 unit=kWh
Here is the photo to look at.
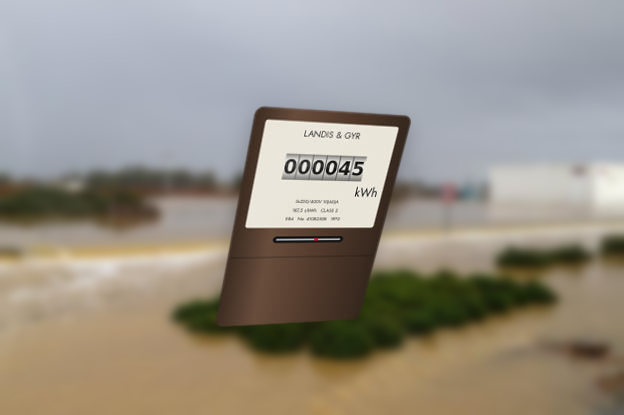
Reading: value=45 unit=kWh
